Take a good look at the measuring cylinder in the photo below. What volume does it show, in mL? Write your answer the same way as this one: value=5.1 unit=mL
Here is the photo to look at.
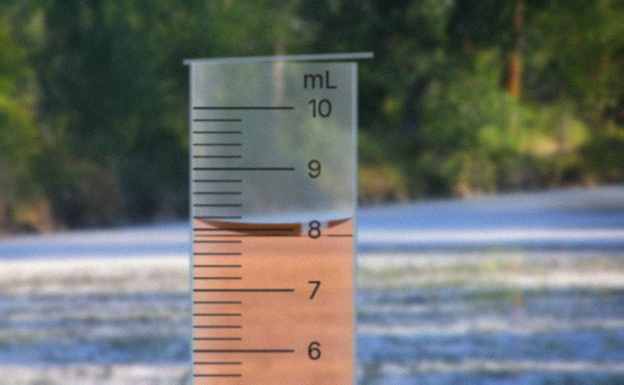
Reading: value=7.9 unit=mL
